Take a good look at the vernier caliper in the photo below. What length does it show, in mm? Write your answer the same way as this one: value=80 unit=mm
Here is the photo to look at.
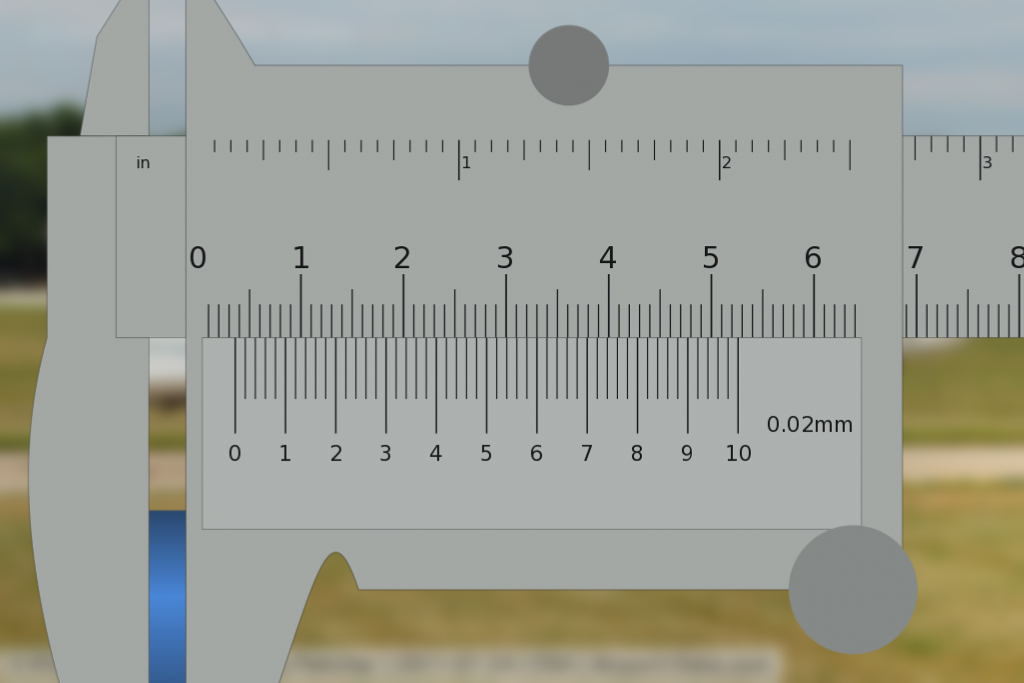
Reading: value=3.6 unit=mm
